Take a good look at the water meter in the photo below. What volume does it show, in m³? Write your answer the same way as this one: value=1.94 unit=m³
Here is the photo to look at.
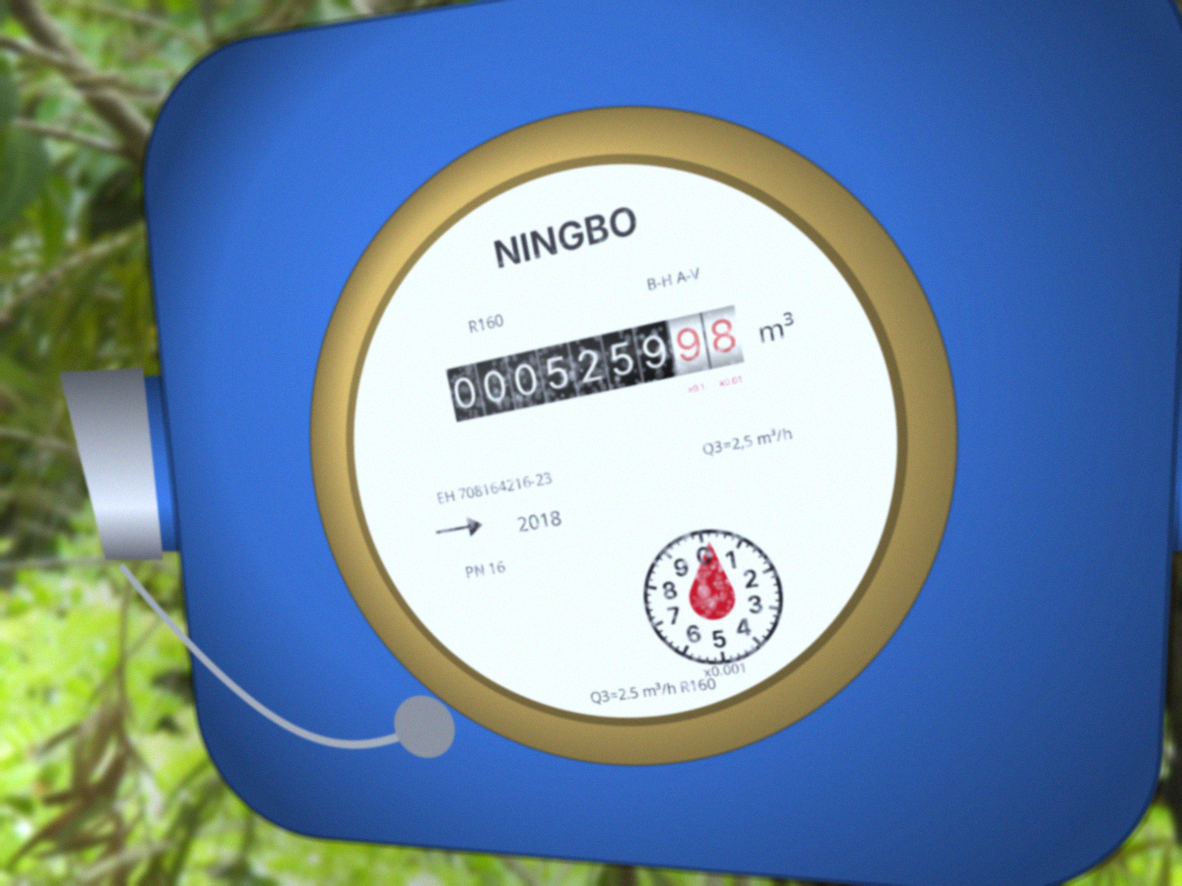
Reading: value=5259.980 unit=m³
